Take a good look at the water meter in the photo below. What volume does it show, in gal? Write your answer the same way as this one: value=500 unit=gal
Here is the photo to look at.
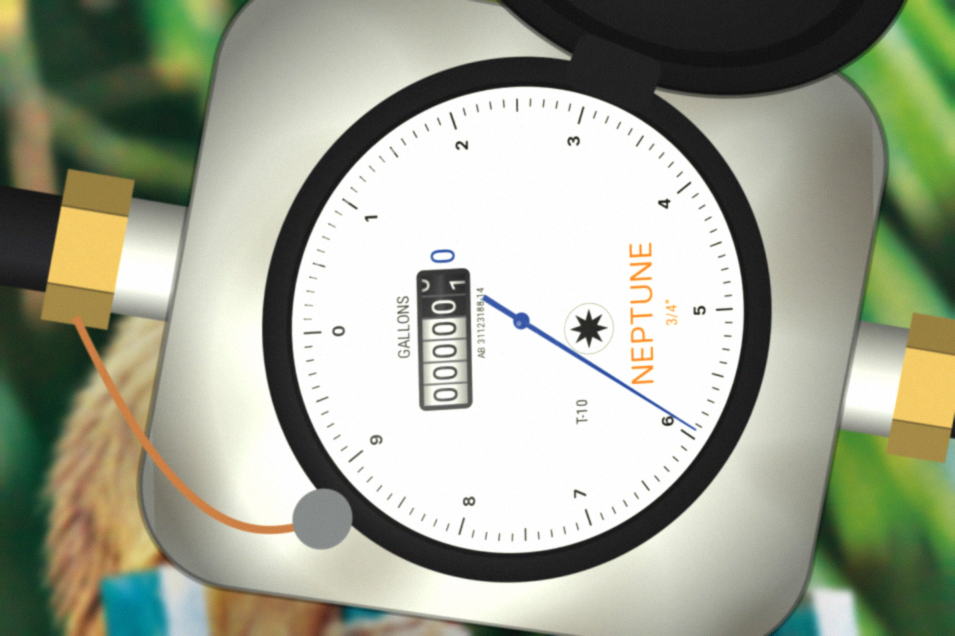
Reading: value=5.9 unit=gal
